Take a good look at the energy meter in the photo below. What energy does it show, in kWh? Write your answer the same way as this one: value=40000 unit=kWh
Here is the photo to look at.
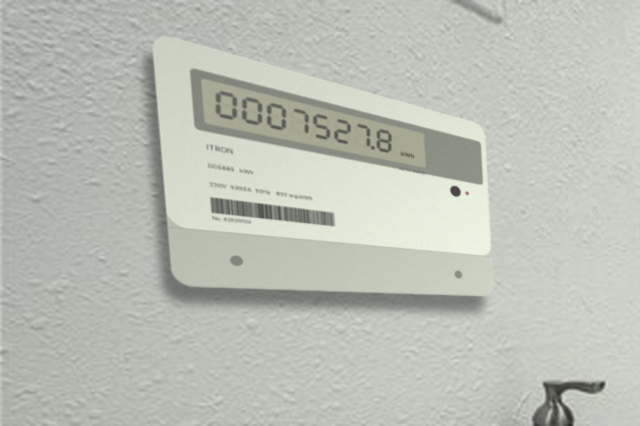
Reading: value=7527.8 unit=kWh
